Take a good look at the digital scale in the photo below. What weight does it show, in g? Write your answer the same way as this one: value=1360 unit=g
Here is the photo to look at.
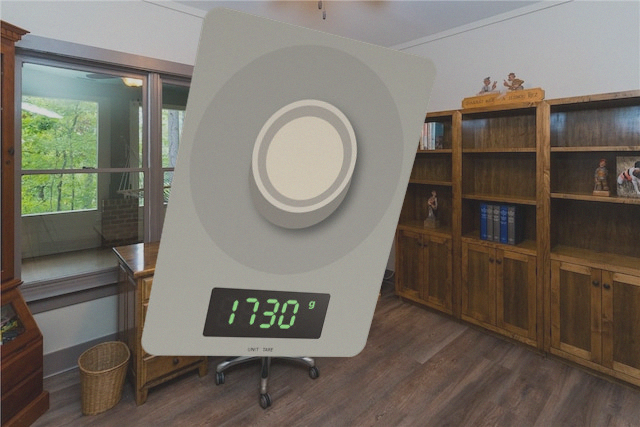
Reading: value=1730 unit=g
